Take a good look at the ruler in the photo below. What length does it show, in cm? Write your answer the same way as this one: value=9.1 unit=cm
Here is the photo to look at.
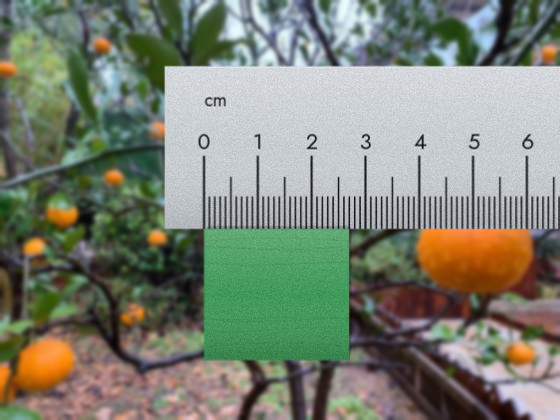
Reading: value=2.7 unit=cm
